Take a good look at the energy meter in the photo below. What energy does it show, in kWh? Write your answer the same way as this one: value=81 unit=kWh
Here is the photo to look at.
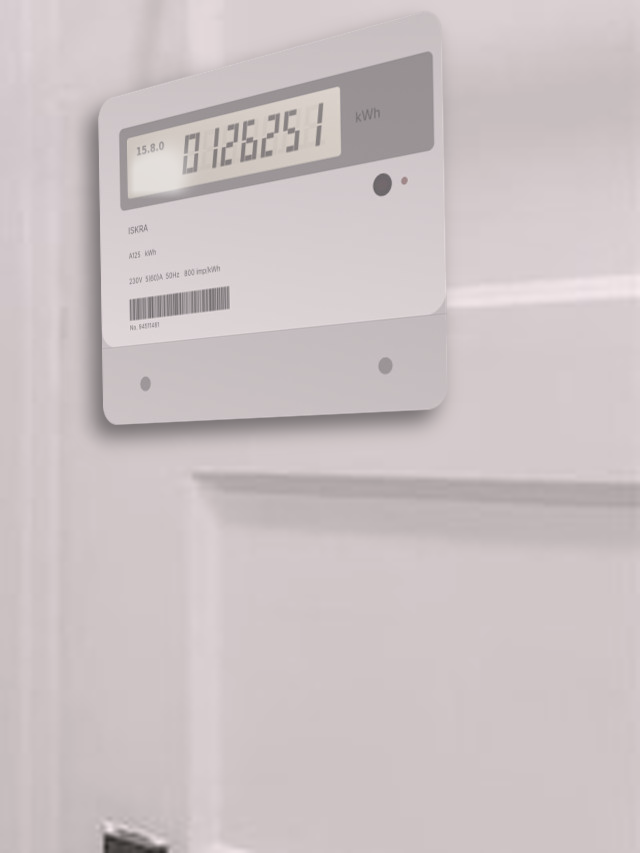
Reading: value=126251 unit=kWh
